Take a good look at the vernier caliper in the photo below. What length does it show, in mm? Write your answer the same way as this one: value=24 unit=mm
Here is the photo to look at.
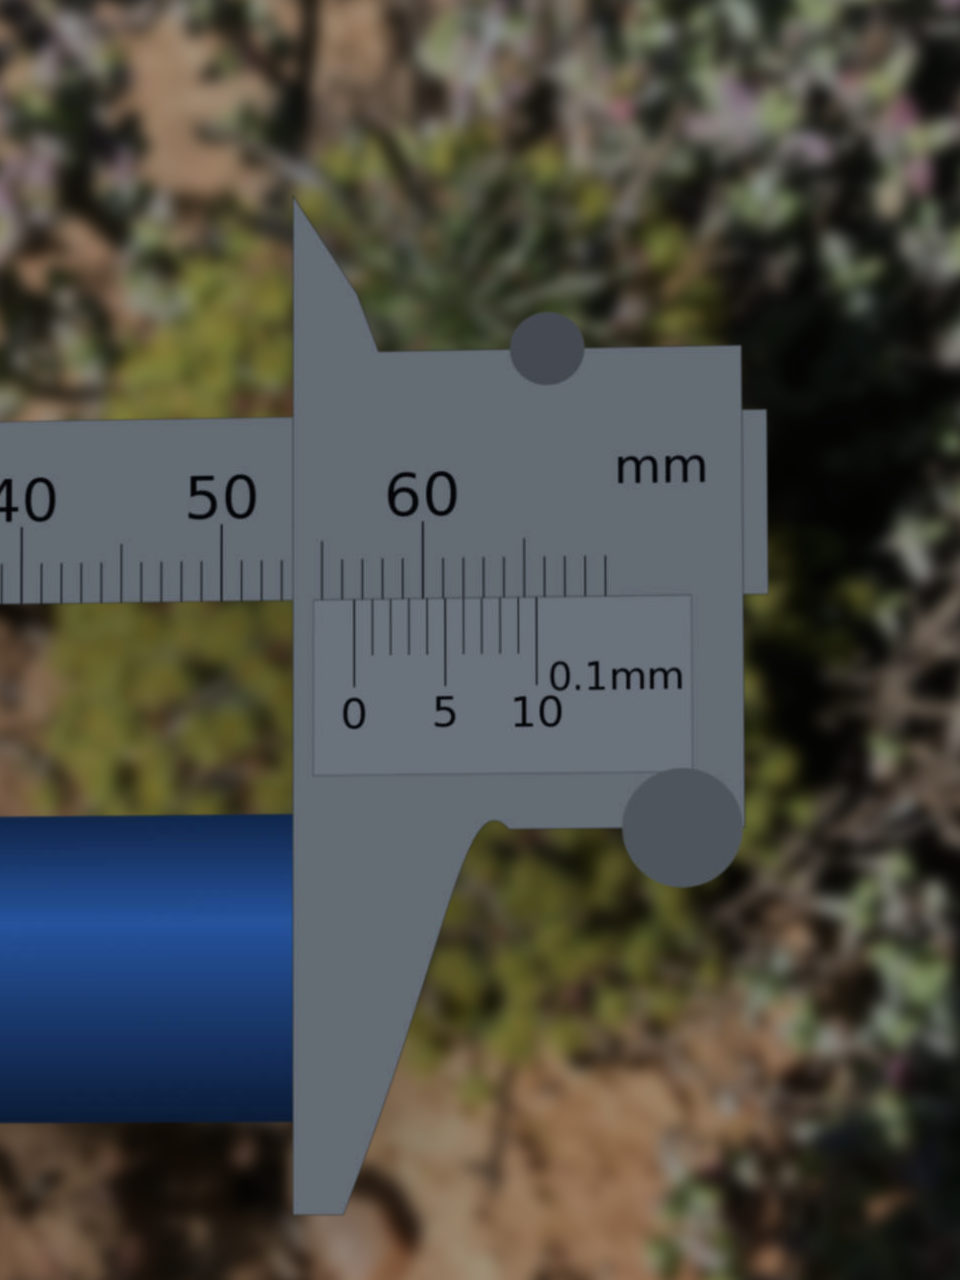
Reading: value=56.6 unit=mm
